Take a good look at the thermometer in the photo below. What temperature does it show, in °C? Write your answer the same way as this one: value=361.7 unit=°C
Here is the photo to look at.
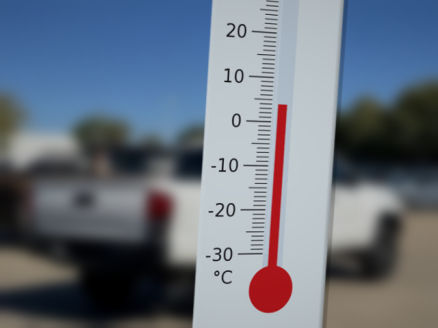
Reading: value=4 unit=°C
